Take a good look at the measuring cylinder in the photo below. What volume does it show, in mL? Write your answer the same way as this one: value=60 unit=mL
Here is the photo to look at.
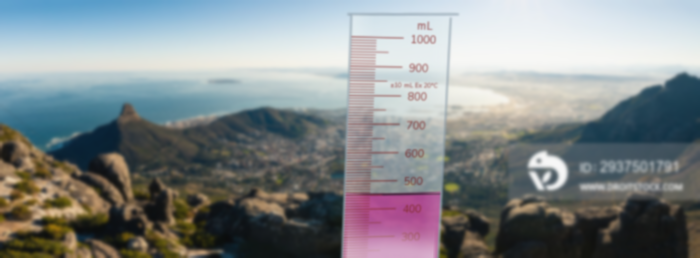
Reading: value=450 unit=mL
